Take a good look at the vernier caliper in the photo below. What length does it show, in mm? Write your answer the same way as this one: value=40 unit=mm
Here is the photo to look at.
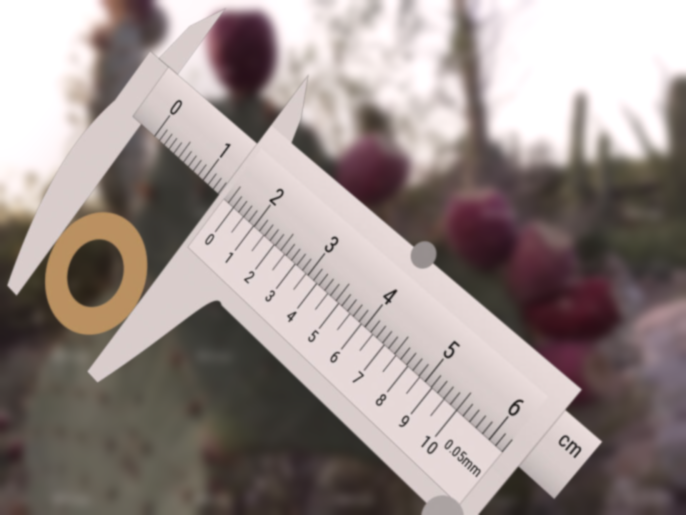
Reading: value=16.0 unit=mm
